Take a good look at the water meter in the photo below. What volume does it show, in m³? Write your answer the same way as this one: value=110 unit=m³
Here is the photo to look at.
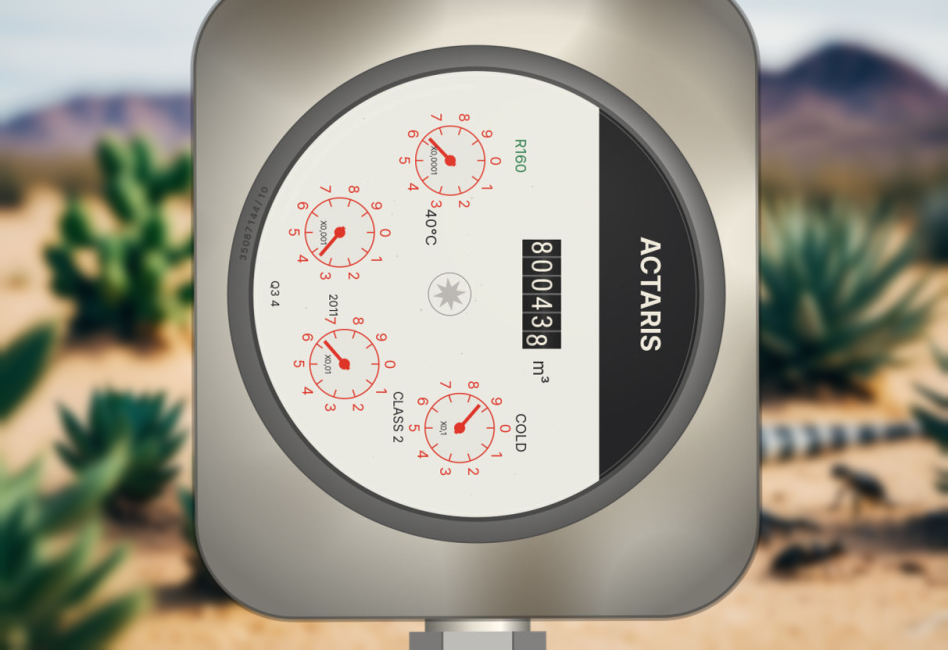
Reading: value=800437.8636 unit=m³
